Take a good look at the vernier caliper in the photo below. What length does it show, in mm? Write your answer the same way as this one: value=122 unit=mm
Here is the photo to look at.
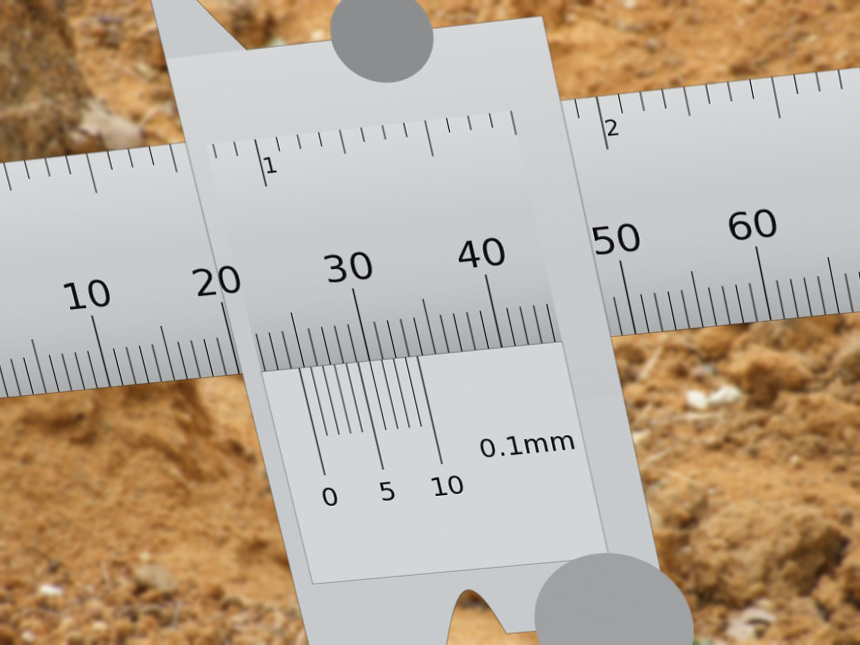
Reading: value=24.6 unit=mm
